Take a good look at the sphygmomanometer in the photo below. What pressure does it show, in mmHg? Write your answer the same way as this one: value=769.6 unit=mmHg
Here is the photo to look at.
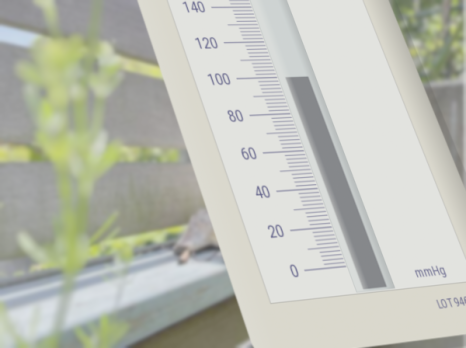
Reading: value=100 unit=mmHg
